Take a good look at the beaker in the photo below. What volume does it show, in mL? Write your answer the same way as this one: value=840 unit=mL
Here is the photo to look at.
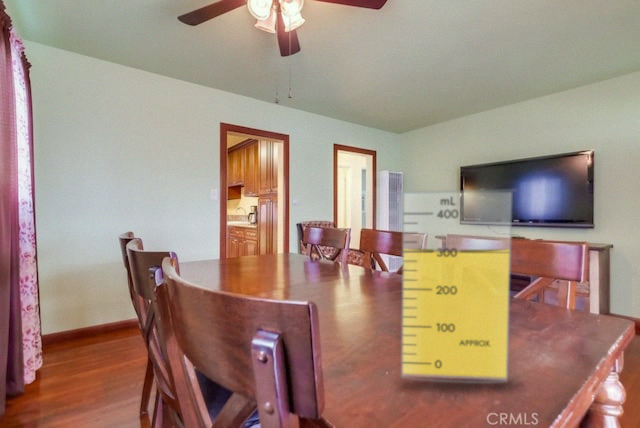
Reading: value=300 unit=mL
